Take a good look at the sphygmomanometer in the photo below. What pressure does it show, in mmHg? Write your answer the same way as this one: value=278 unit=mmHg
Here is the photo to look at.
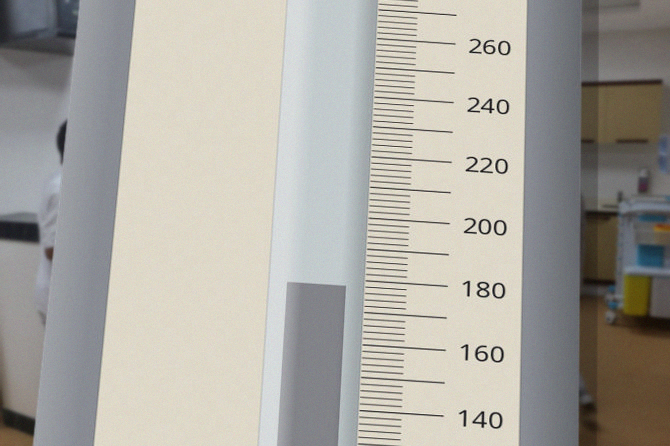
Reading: value=178 unit=mmHg
